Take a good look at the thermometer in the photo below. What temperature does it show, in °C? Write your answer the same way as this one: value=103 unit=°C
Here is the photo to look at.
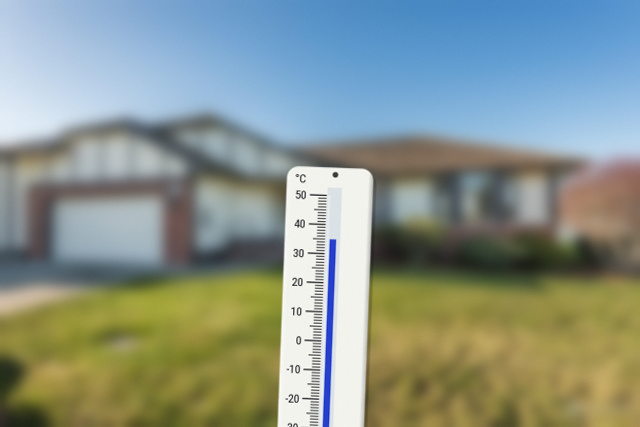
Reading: value=35 unit=°C
